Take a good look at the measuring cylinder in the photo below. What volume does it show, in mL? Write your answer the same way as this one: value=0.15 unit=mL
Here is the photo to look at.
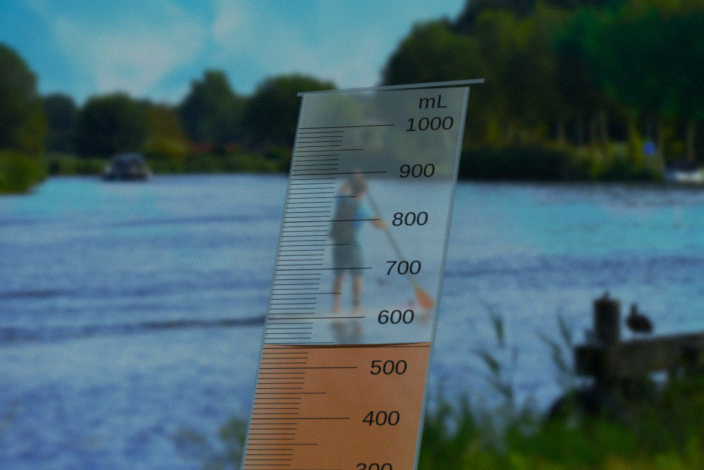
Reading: value=540 unit=mL
